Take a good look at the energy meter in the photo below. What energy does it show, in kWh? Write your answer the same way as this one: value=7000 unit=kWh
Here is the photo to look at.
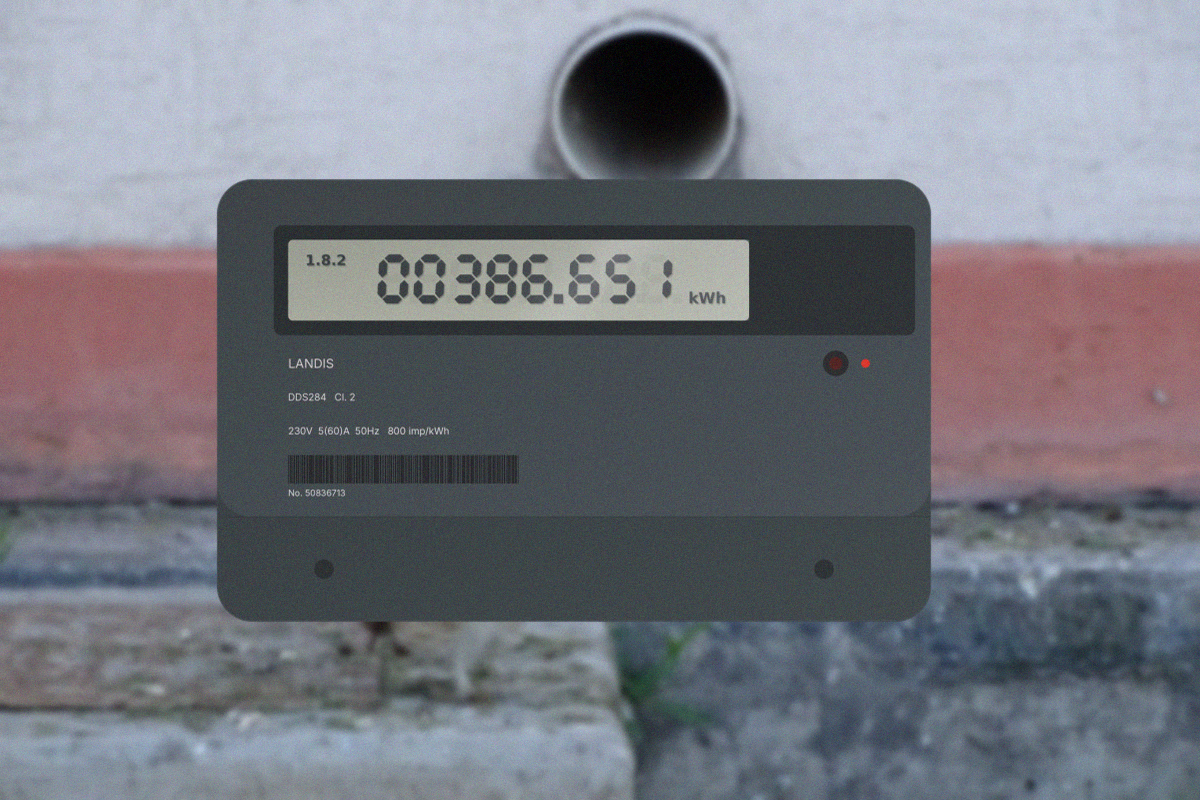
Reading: value=386.651 unit=kWh
